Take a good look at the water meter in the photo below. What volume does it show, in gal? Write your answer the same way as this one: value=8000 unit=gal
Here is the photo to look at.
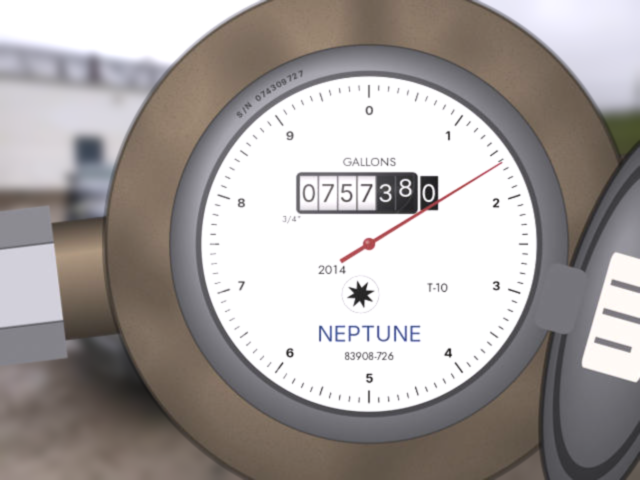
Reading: value=757381.6 unit=gal
